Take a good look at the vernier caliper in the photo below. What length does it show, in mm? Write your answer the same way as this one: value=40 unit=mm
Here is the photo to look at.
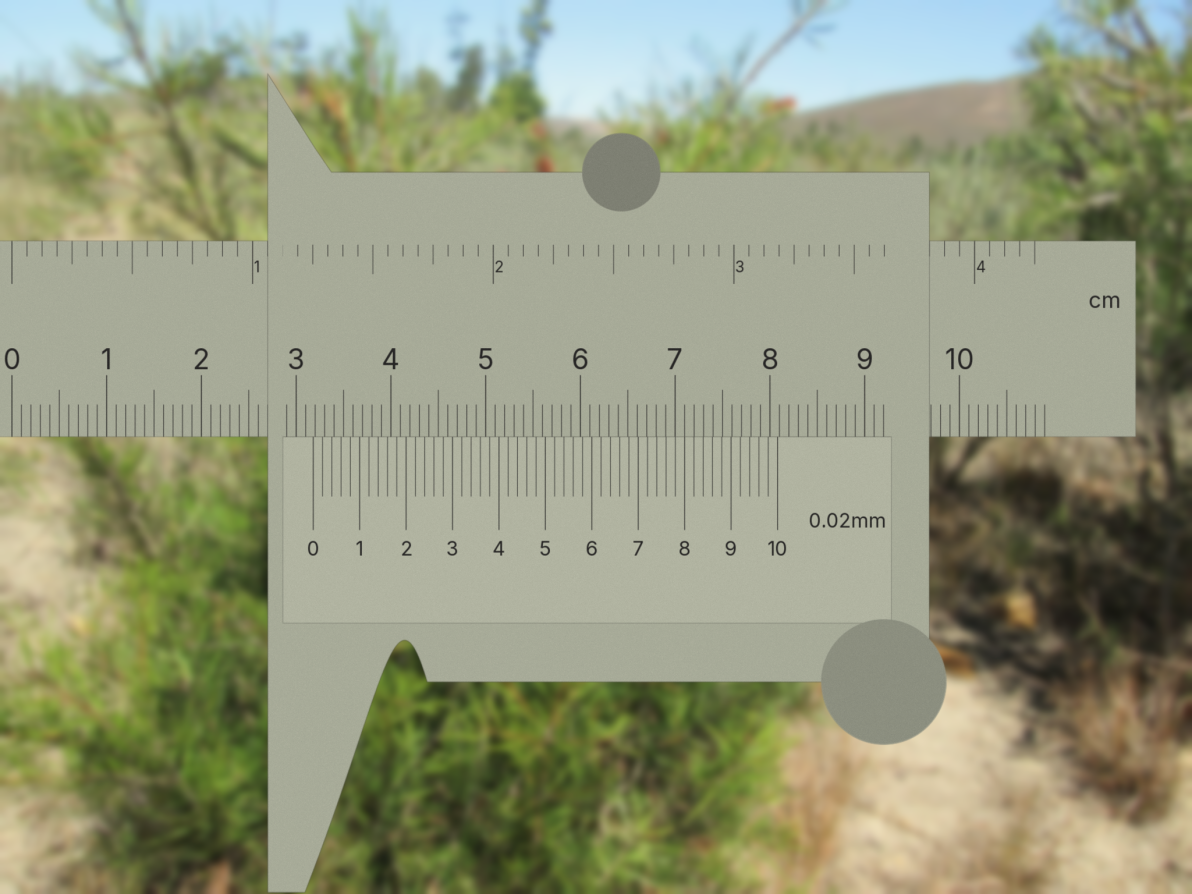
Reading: value=31.8 unit=mm
